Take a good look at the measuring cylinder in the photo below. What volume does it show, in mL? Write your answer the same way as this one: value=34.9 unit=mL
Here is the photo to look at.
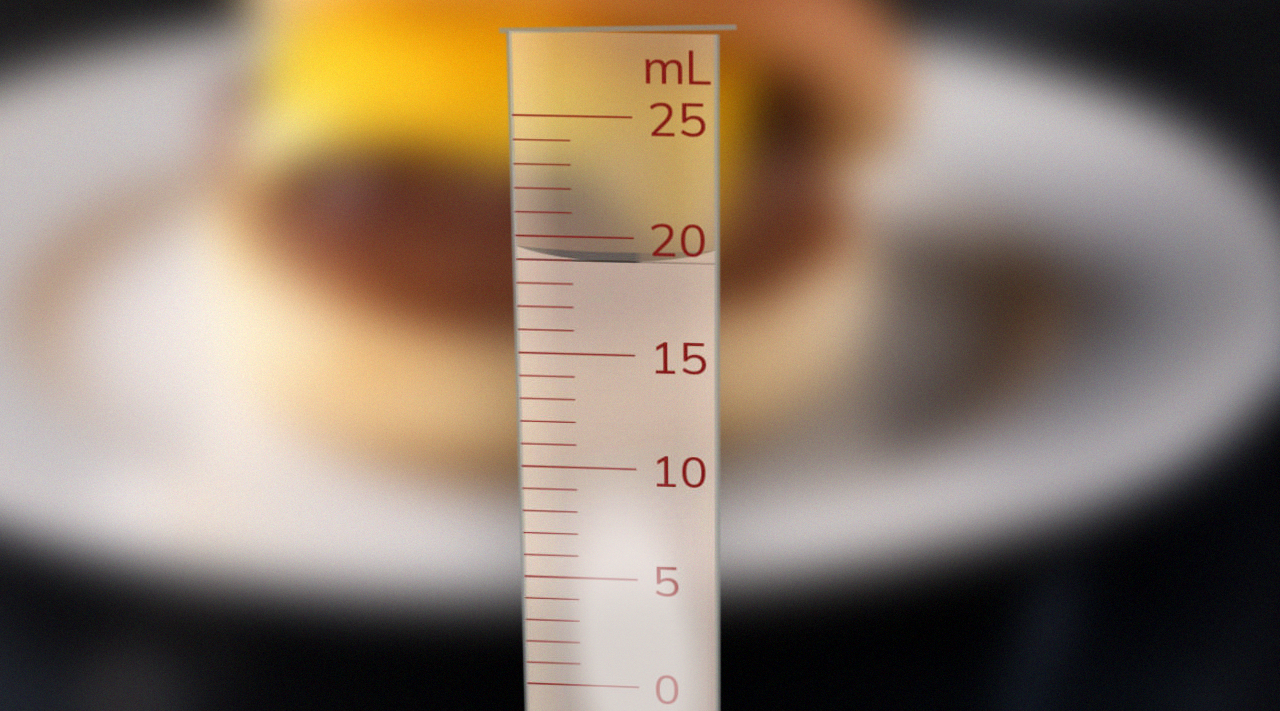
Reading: value=19 unit=mL
